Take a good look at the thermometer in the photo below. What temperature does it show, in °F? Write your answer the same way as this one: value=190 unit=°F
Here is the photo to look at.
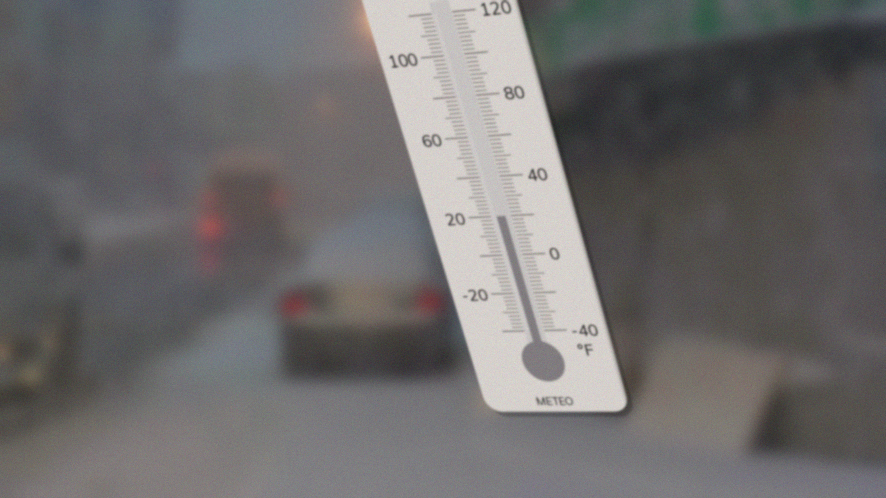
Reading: value=20 unit=°F
